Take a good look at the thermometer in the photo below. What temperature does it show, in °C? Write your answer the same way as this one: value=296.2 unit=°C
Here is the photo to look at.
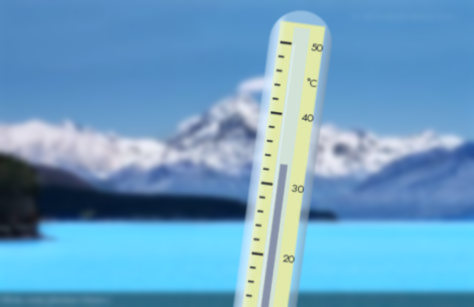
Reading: value=33 unit=°C
